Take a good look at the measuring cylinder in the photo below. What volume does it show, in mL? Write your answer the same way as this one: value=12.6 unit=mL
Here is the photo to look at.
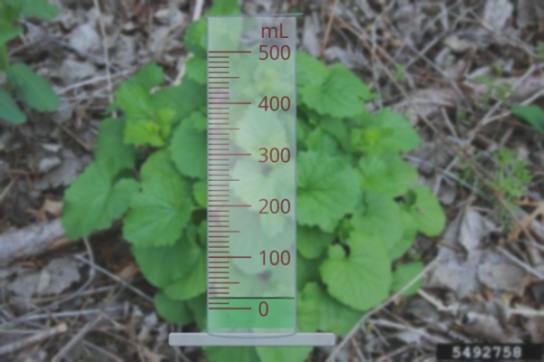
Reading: value=20 unit=mL
